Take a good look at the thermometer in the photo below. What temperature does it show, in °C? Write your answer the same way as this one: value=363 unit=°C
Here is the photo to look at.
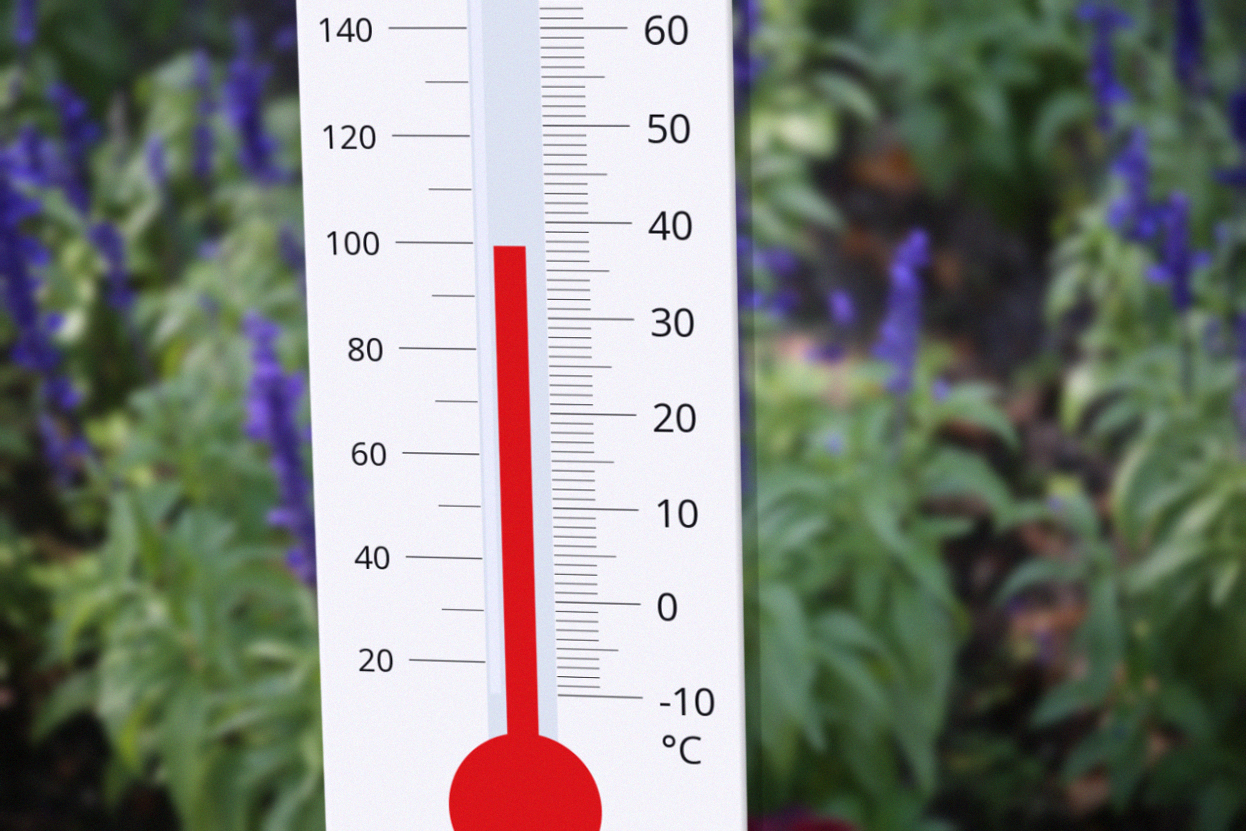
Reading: value=37.5 unit=°C
